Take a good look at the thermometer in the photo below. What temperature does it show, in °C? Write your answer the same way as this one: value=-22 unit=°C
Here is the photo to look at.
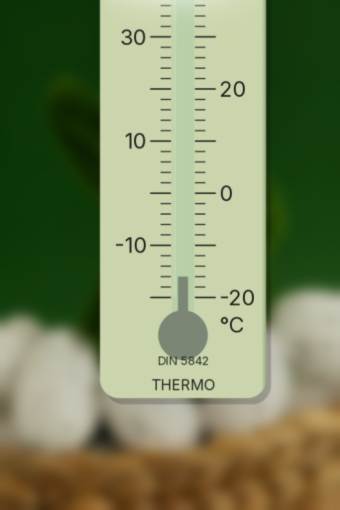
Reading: value=-16 unit=°C
